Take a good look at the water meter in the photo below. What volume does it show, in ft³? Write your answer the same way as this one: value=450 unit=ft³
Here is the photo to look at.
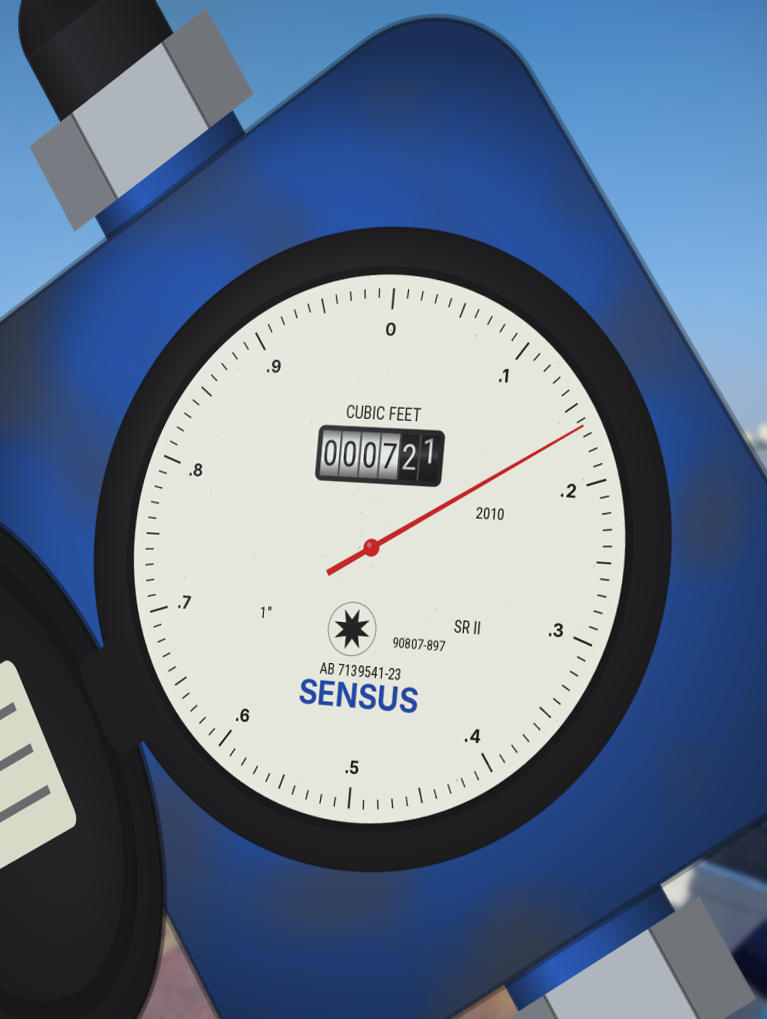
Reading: value=721.16 unit=ft³
